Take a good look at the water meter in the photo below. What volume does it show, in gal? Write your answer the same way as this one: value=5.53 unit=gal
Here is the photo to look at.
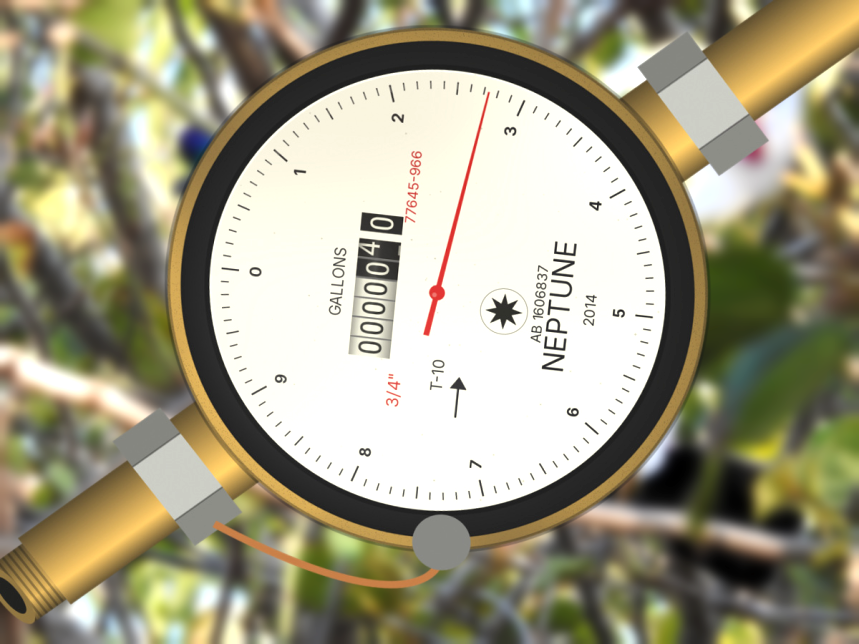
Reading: value=42.7 unit=gal
